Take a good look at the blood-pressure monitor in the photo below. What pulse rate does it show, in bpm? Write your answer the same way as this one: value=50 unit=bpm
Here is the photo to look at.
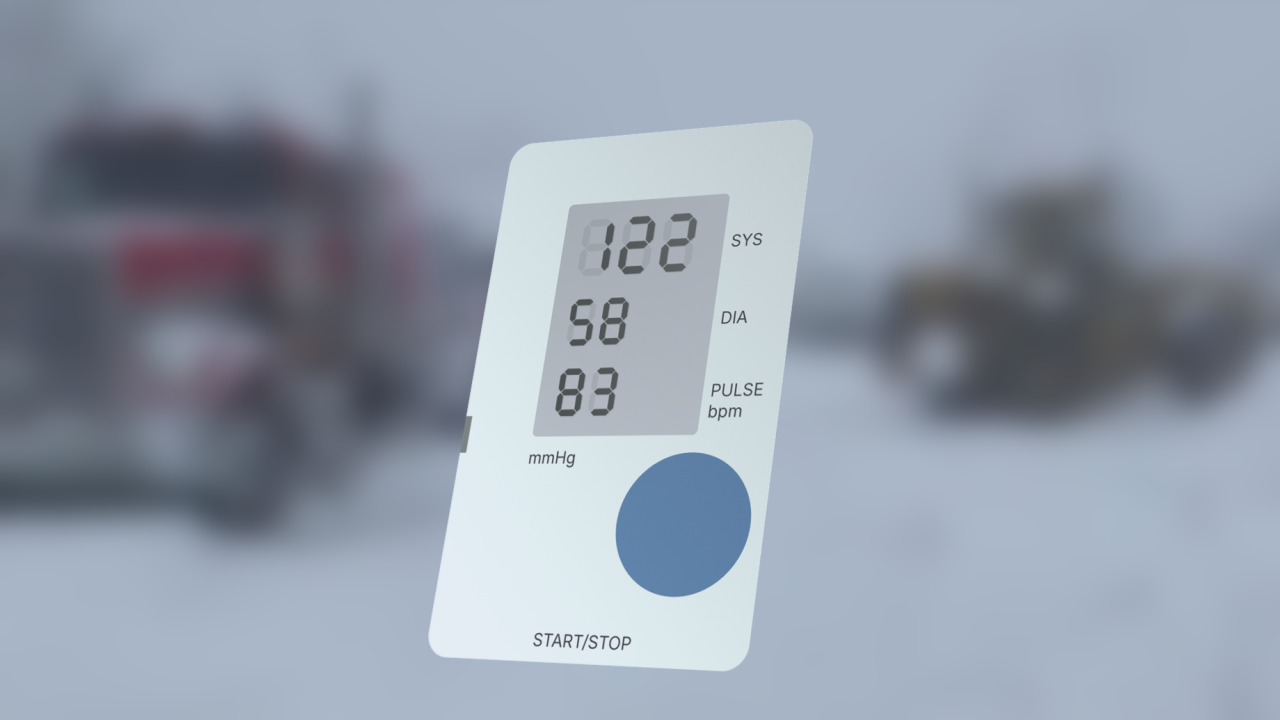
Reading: value=83 unit=bpm
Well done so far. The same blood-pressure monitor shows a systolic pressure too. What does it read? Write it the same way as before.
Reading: value=122 unit=mmHg
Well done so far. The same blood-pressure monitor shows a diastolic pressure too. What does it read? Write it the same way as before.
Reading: value=58 unit=mmHg
